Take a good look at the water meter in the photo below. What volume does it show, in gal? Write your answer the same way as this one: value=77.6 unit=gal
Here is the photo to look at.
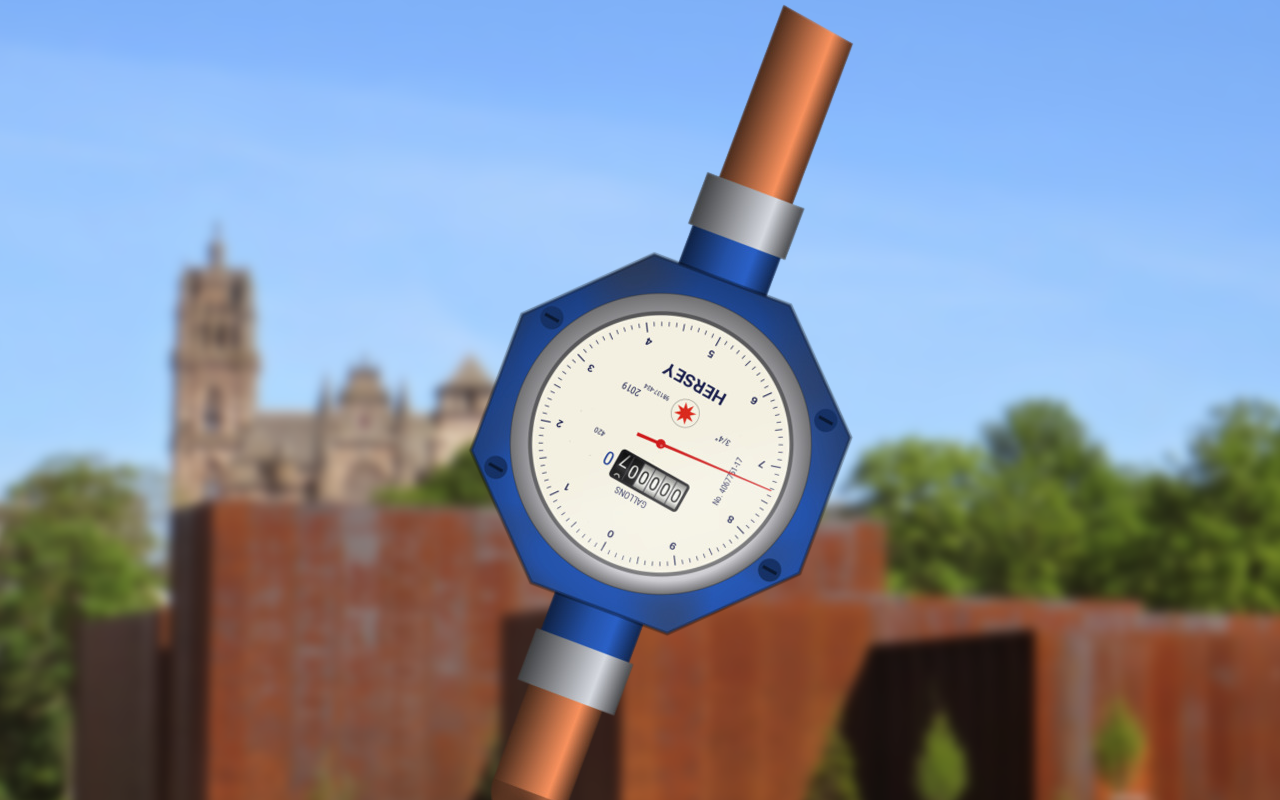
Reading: value=67.3 unit=gal
